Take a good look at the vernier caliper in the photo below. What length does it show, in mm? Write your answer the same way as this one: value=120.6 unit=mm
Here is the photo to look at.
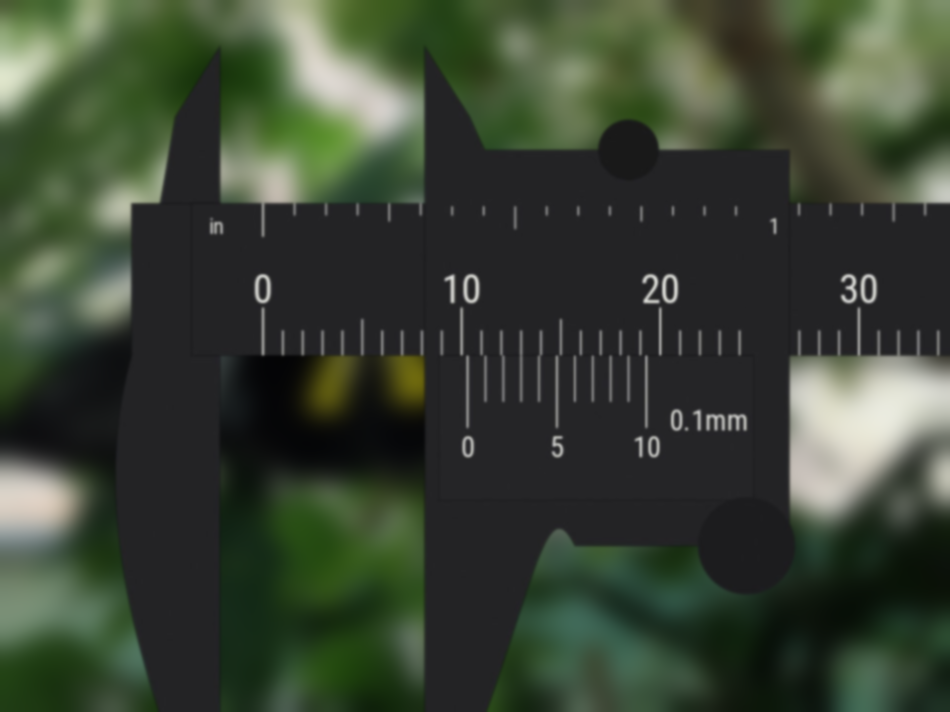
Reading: value=10.3 unit=mm
